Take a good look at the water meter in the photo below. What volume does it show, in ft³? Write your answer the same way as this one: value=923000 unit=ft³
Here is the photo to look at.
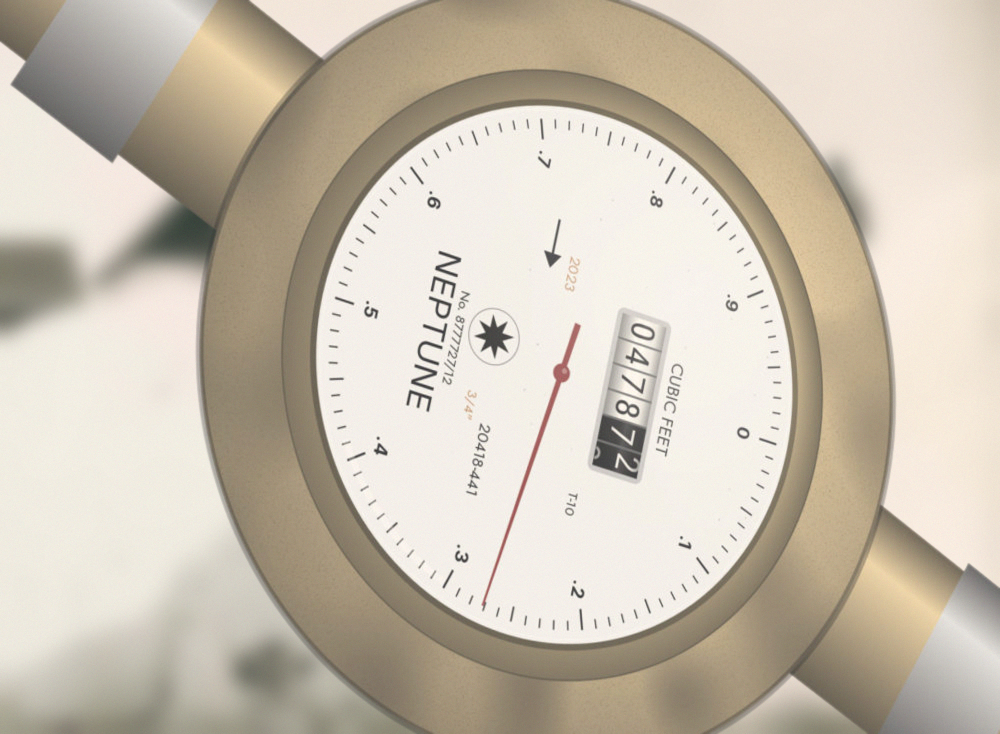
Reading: value=47872.27 unit=ft³
